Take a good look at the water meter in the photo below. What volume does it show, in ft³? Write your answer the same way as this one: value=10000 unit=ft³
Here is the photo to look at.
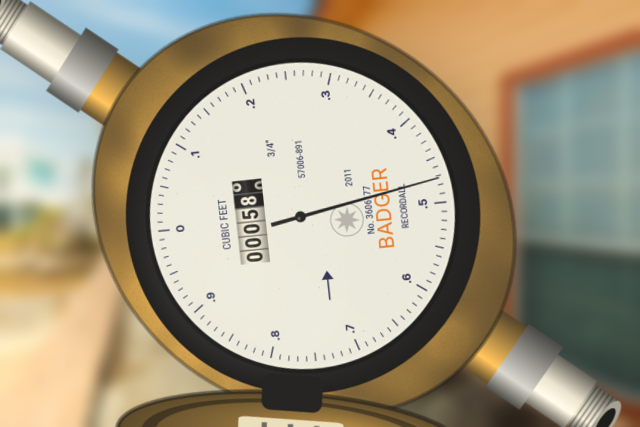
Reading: value=588.47 unit=ft³
